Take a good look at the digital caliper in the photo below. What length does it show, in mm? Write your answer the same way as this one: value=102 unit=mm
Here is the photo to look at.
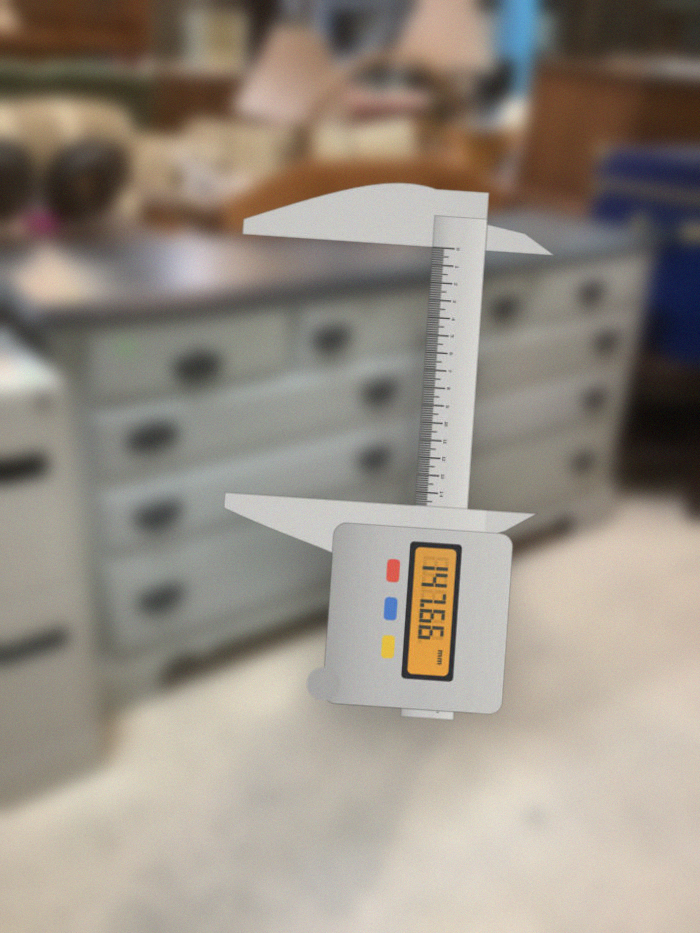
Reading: value=147.66 unit=mm
